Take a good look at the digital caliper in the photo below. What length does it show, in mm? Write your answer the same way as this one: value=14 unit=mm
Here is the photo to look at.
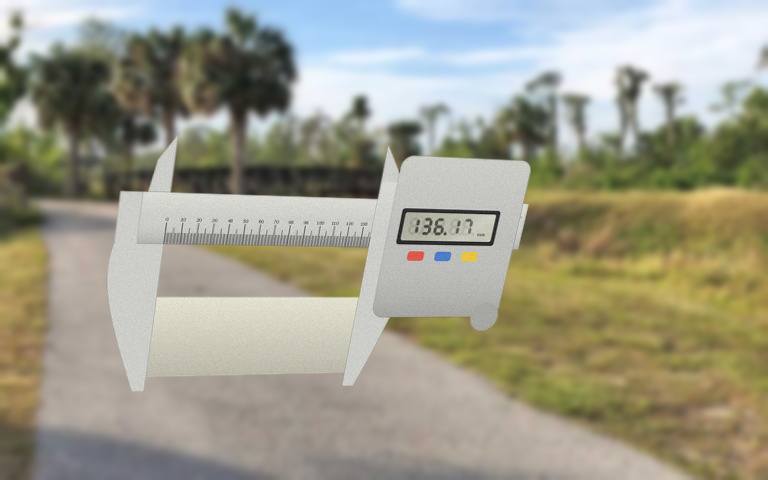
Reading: value=136.17 unit=mm
